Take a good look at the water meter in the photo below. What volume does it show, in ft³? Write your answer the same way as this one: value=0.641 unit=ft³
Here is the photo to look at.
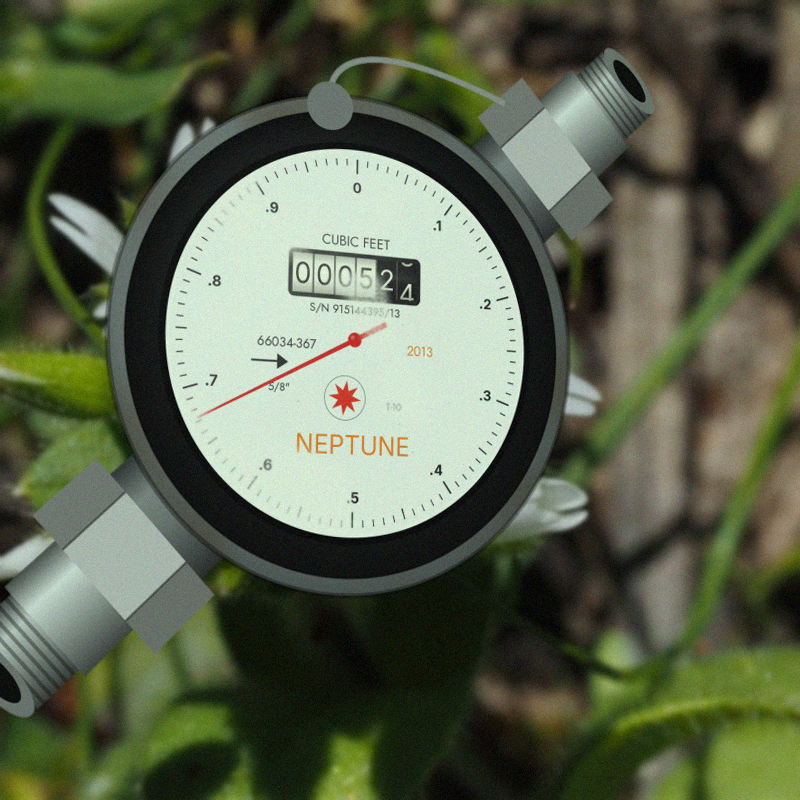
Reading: value=523.67 unit=ft³
